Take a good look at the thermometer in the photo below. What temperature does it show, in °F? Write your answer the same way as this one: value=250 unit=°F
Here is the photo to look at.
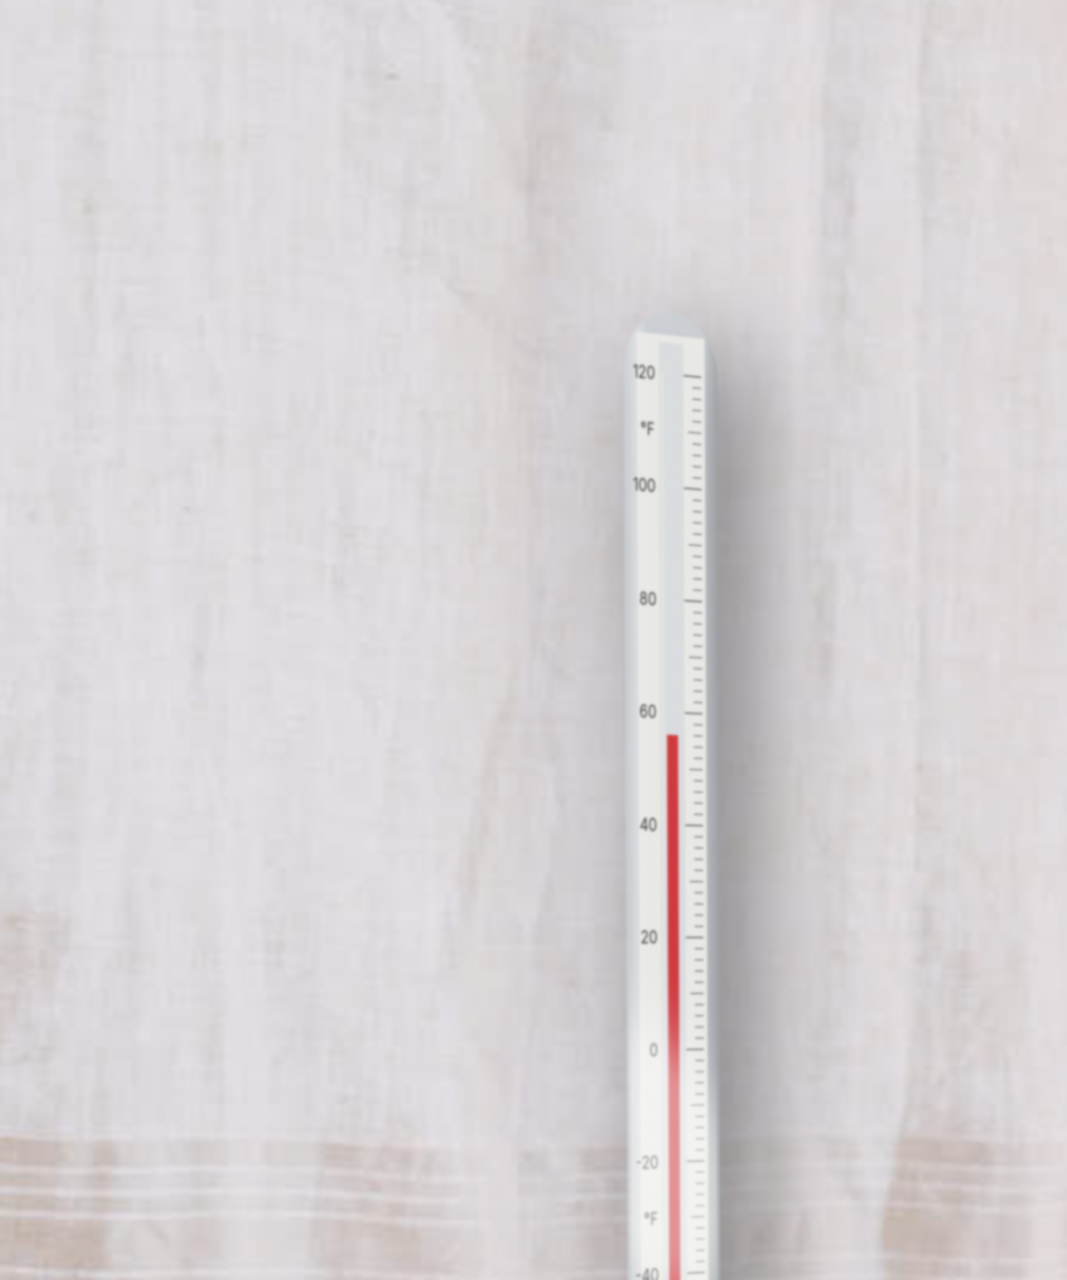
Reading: value=56 unit=°F
